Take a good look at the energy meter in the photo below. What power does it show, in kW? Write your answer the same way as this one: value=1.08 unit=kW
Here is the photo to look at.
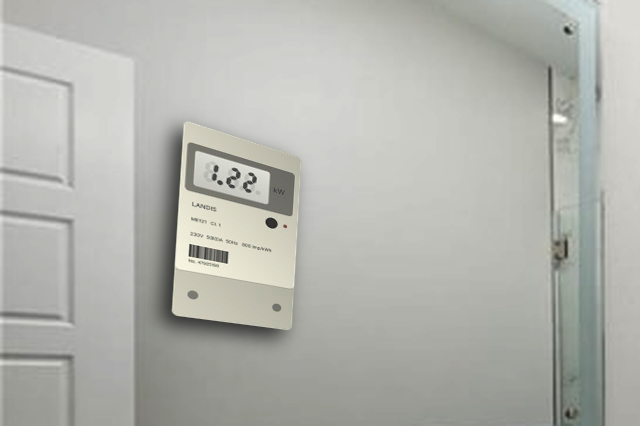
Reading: value=1.22 unit=kW
